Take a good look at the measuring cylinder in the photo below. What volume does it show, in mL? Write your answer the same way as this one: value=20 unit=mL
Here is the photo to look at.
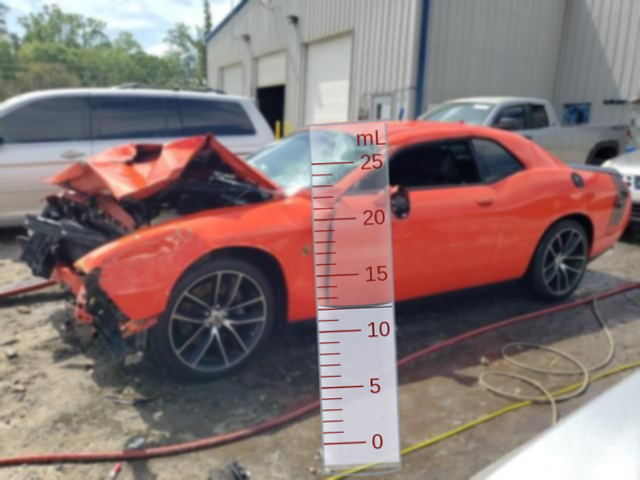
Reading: value=12 unit=mL
